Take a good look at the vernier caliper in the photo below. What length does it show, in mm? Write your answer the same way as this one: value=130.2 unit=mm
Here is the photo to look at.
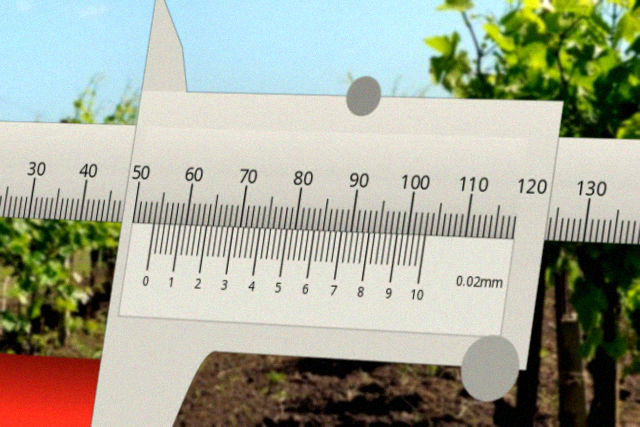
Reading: value=54.0 unit=mm
